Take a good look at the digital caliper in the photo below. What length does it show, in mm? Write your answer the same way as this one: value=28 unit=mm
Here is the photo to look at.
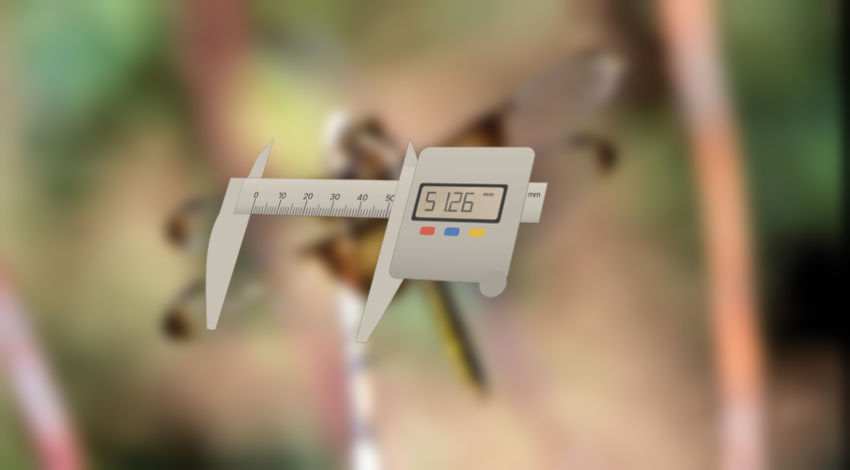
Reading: value=51.26 unit=mm
